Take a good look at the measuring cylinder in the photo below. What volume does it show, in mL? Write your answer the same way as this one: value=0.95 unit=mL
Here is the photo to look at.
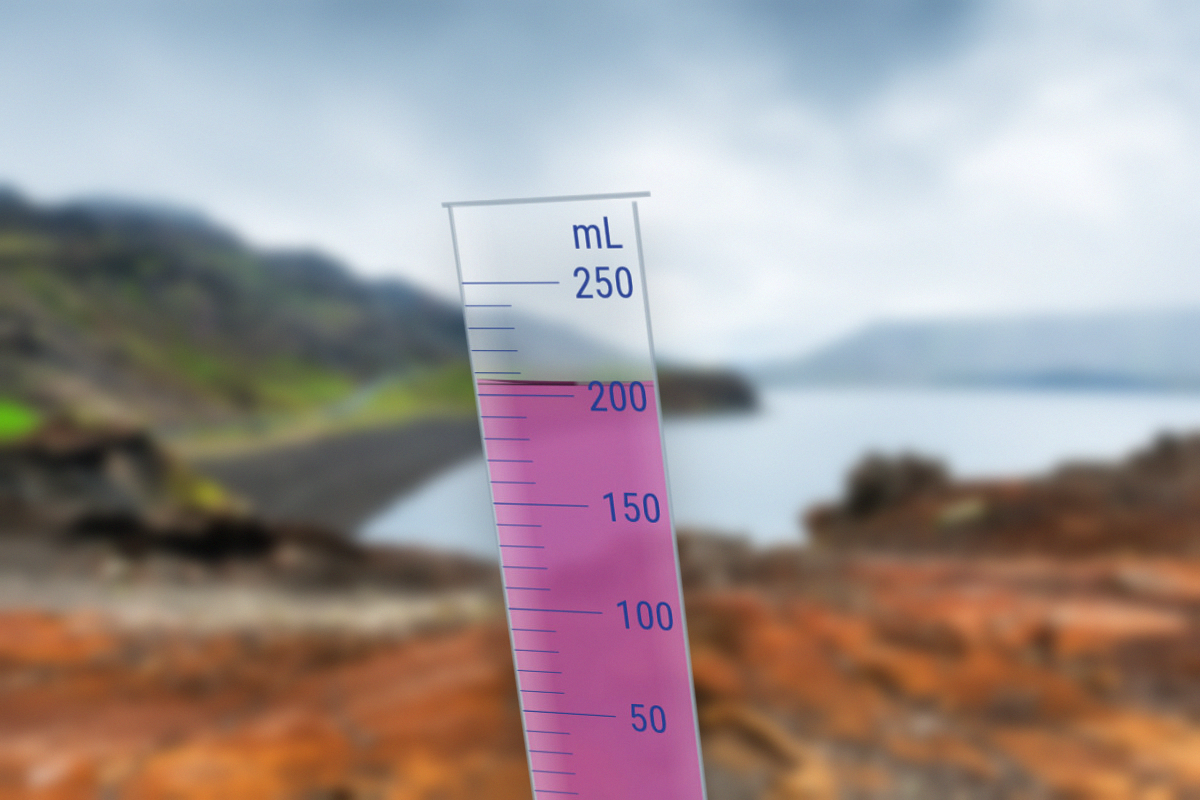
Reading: value=205 unit=mL
